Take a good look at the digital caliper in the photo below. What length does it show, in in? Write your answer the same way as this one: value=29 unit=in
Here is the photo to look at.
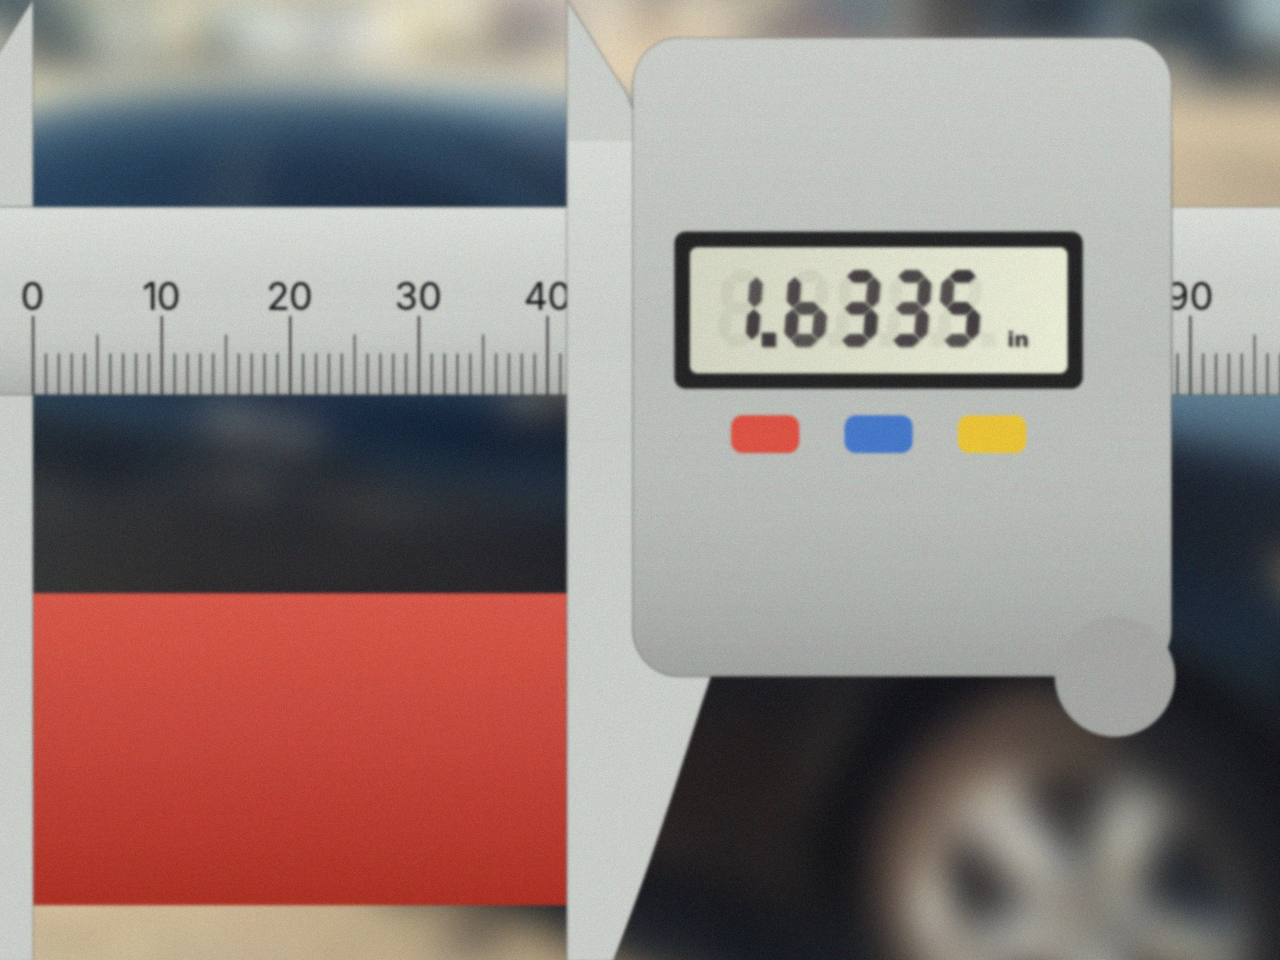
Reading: value=1.6335 unit=in
